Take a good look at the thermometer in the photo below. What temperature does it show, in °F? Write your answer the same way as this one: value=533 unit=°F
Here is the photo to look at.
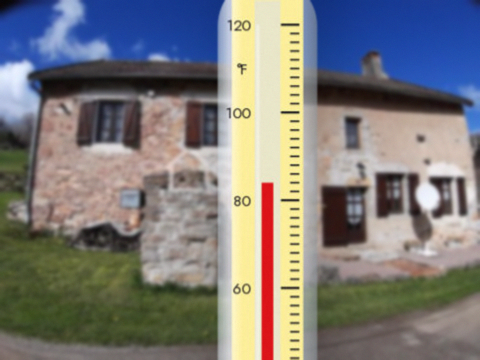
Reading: value=84 unit=°F
